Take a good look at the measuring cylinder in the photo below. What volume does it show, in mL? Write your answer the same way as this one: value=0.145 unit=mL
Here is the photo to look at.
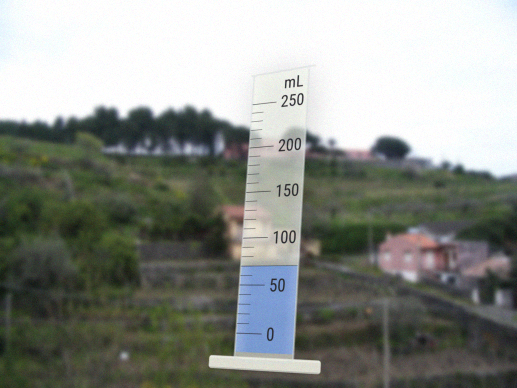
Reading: value=70 unit=mL
